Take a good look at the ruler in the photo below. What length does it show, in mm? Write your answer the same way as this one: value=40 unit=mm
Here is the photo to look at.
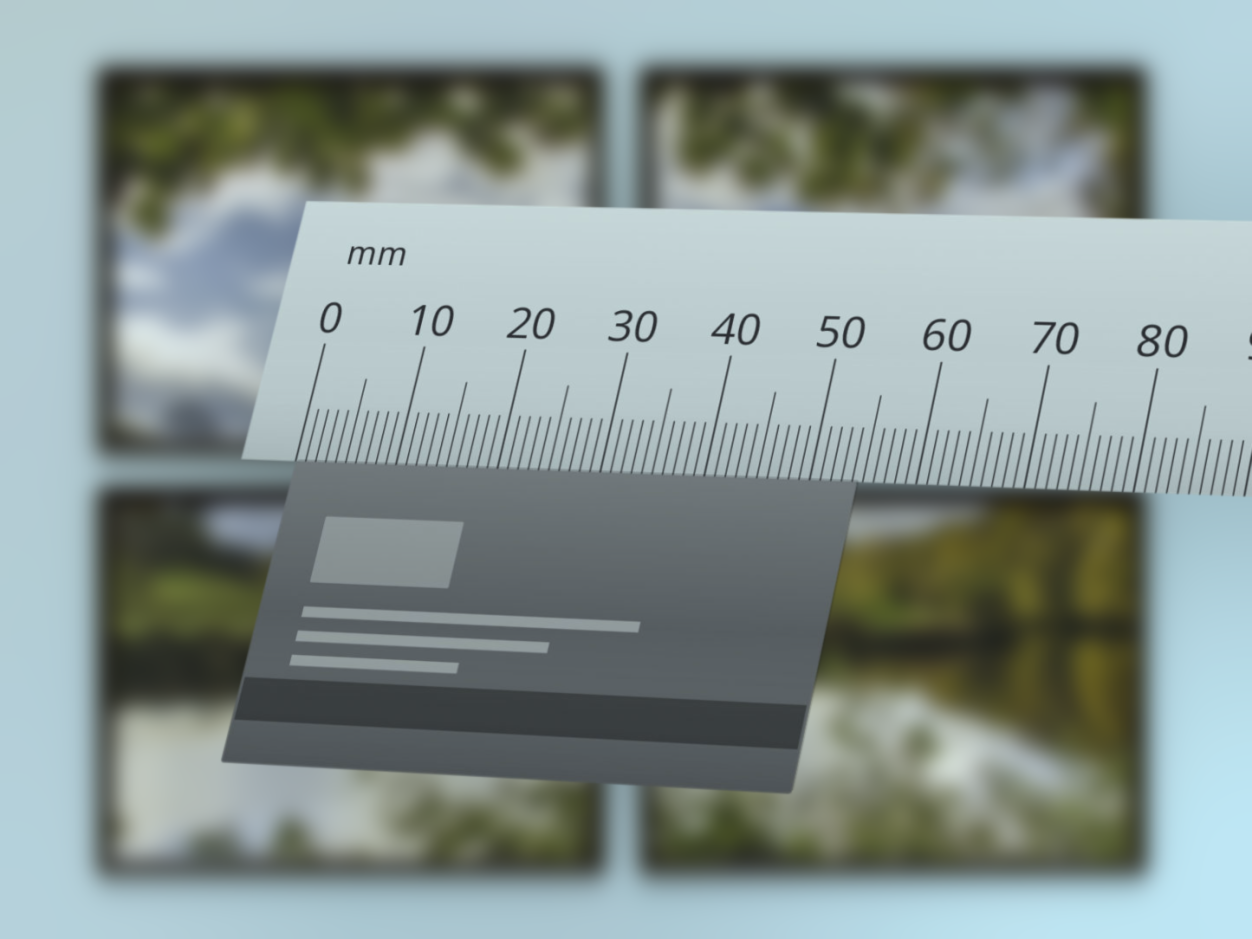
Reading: value=54.5 unit=mm
